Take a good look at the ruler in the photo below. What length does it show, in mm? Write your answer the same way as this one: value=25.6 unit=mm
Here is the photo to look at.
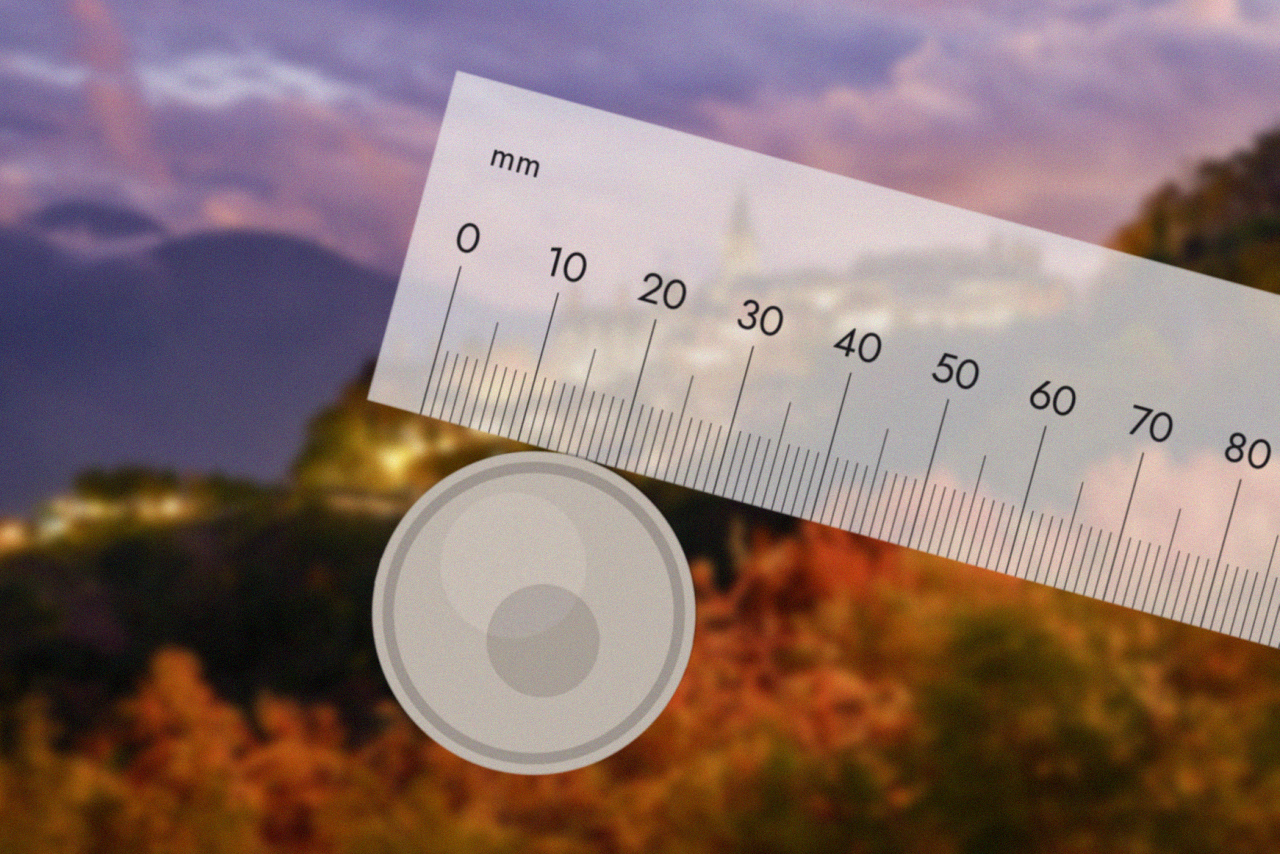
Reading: value=32 unit=mm
